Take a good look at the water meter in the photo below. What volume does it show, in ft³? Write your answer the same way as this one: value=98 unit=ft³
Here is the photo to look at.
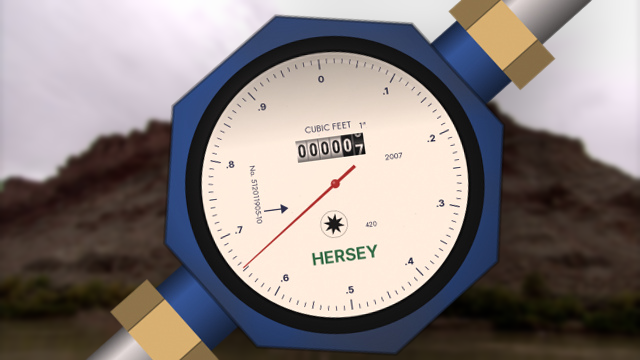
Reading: value=6.65 unit=ft³
